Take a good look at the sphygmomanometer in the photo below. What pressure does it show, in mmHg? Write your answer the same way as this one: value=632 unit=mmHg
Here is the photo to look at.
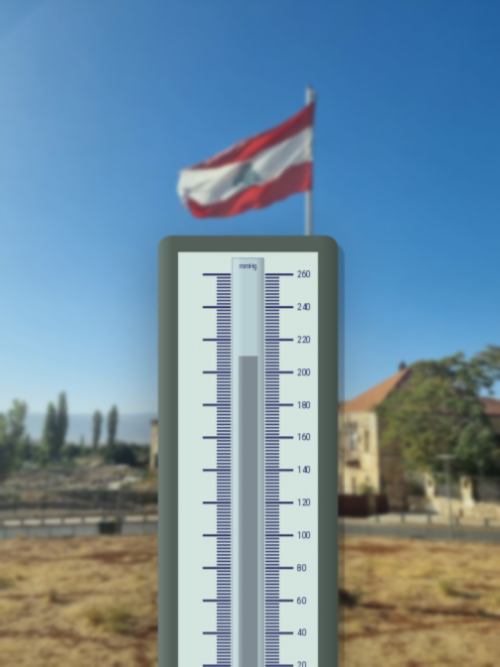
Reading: value=210 unit=mmHg
